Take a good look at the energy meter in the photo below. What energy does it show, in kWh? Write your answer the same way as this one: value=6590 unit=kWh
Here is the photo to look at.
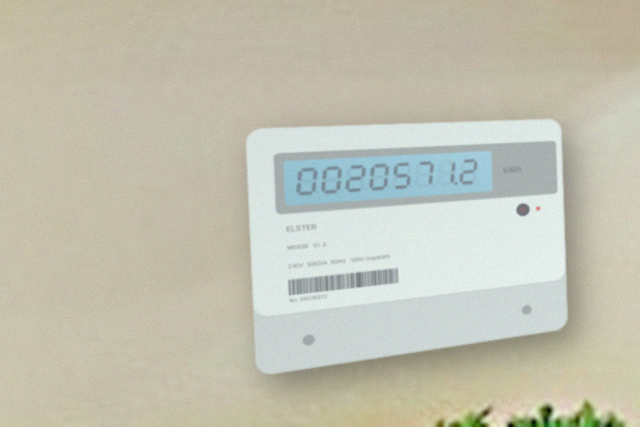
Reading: value=20571.2 unit=kWh
